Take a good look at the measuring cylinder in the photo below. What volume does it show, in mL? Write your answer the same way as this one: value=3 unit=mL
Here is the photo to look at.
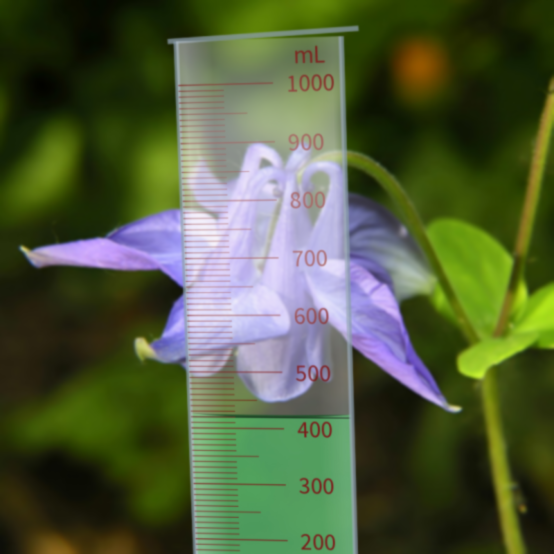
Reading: value=420 unit=mL
